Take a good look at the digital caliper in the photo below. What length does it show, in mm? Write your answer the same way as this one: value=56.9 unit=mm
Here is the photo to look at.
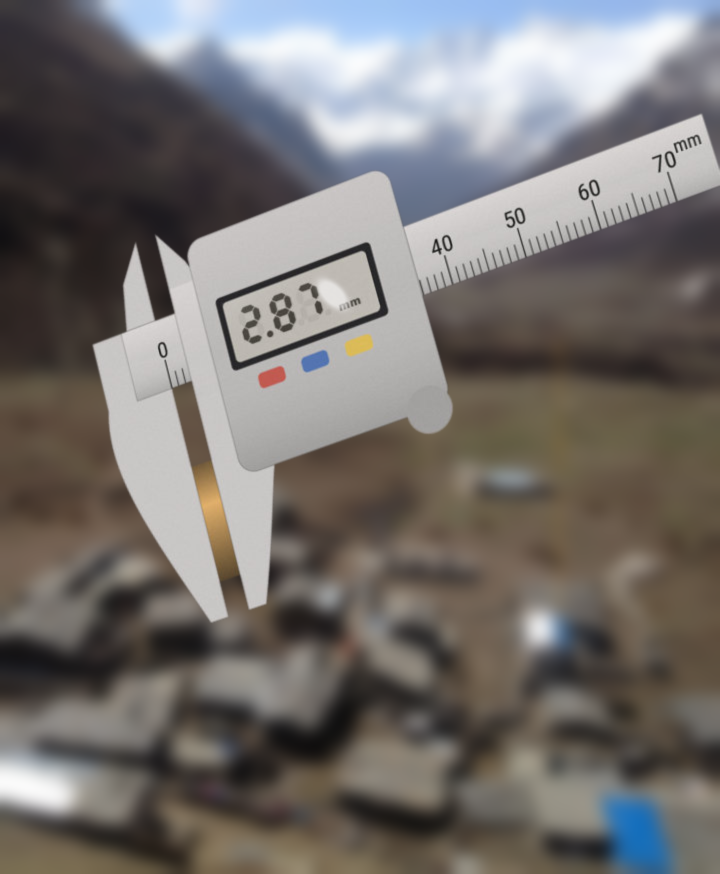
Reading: value=2.87 unit=mm
